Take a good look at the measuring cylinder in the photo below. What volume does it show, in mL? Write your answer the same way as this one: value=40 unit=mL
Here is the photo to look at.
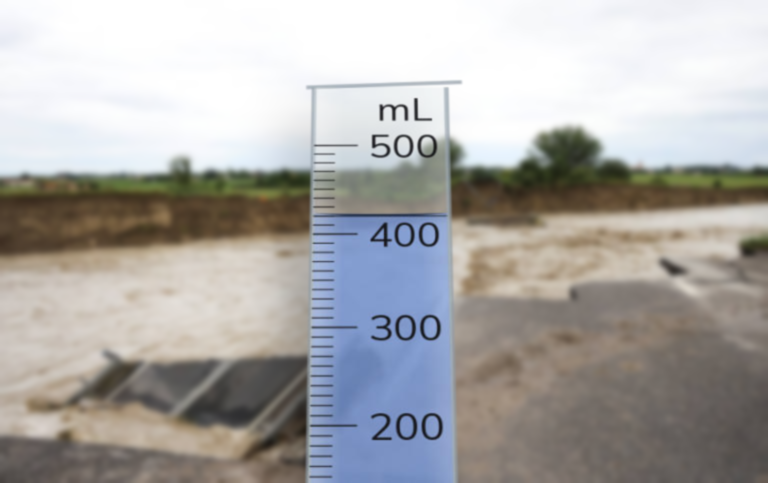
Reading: value=420 unit=mL
